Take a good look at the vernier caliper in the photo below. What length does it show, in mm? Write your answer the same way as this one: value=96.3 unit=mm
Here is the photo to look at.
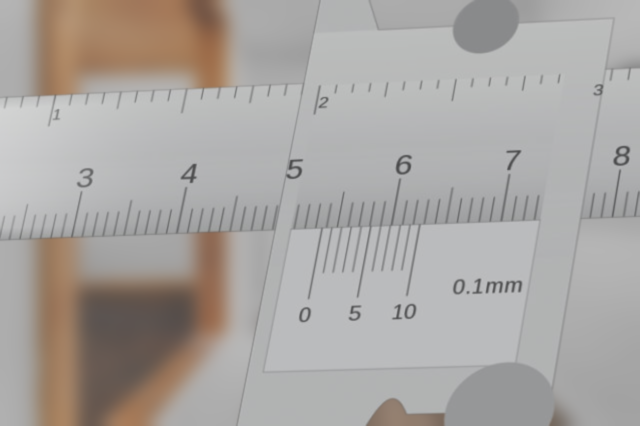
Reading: value=53.6 unit=mm
